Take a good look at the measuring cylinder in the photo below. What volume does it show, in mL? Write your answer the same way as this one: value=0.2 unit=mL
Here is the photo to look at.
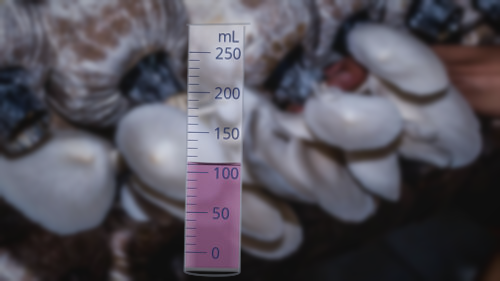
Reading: value=110 unit=mL
